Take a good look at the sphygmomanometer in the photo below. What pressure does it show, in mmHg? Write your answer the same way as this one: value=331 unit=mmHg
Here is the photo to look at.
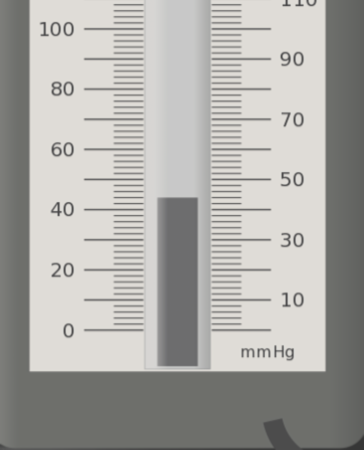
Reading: value=44 unit=mmHg
